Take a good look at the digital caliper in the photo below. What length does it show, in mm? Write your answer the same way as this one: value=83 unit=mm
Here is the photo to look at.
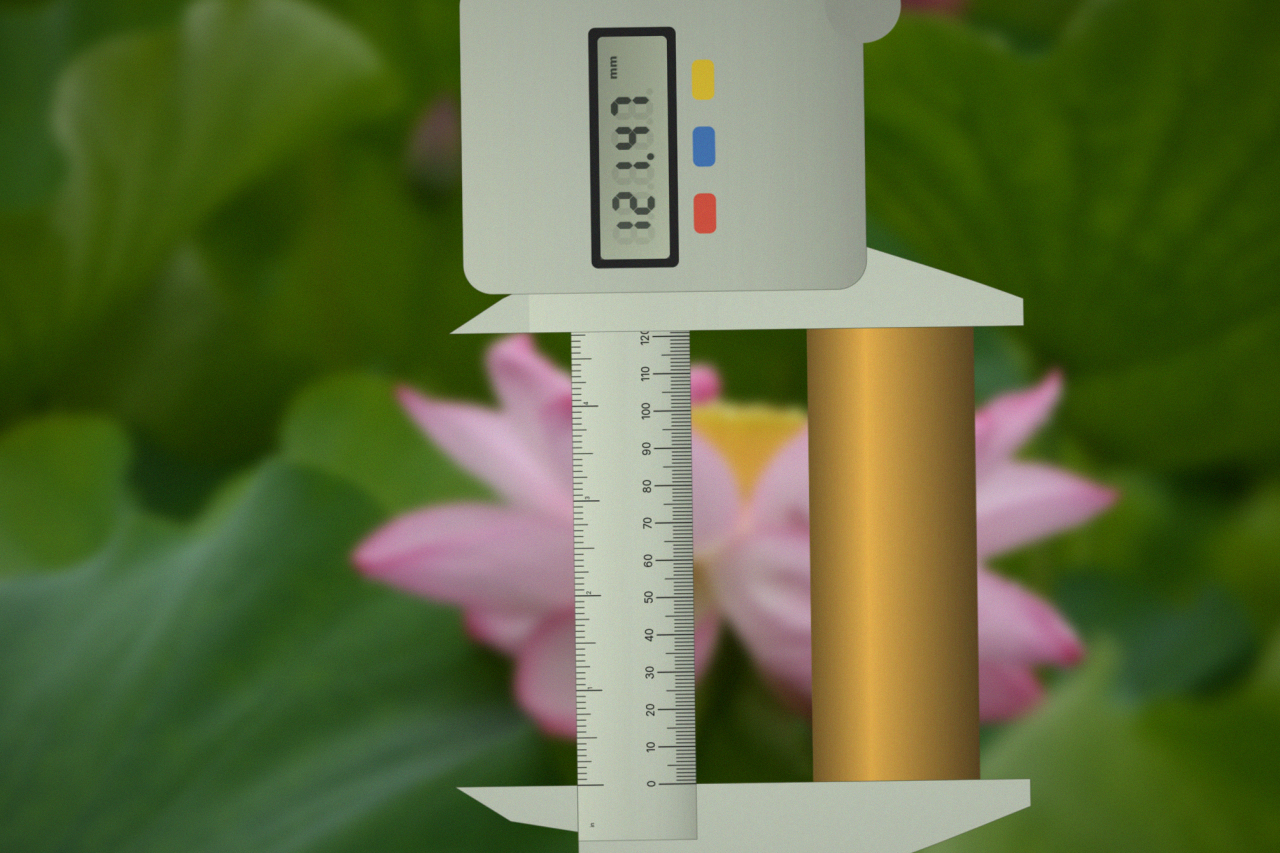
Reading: value=121.47 unit=mm
